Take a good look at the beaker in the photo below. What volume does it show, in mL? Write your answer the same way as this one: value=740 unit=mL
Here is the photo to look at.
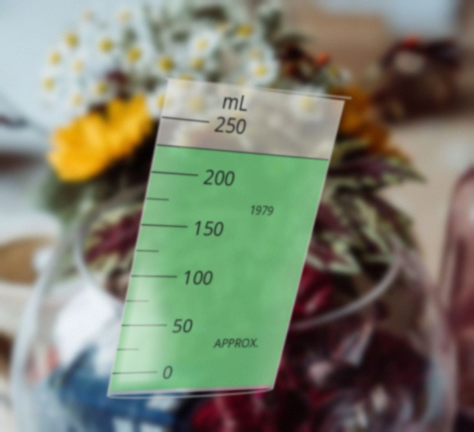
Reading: value=225 unit=mL
